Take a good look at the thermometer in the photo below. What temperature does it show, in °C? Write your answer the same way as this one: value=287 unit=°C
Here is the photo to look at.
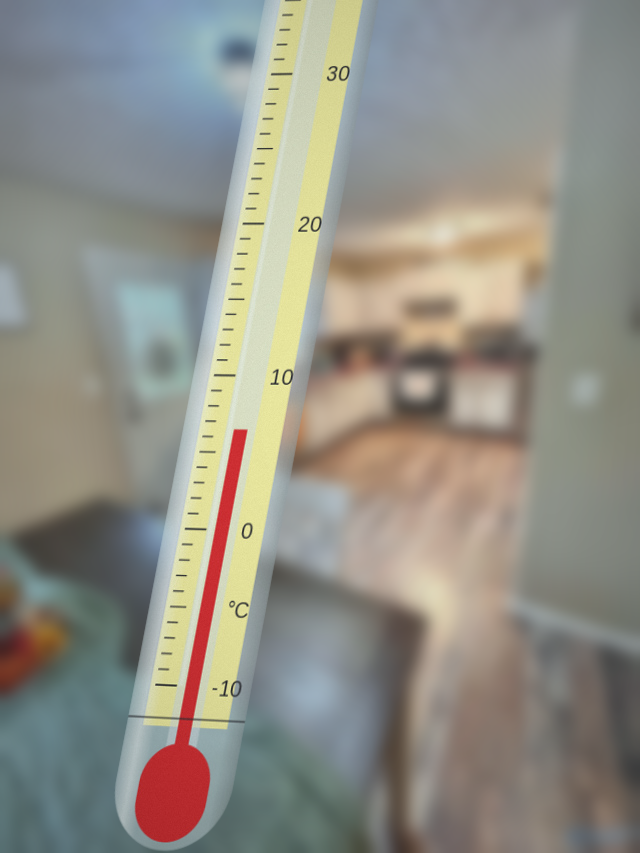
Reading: value=6.5 unit=°C
